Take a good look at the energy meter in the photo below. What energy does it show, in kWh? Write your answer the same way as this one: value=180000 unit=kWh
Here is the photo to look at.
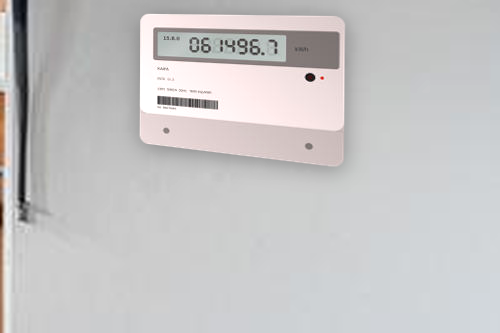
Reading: value=61496.7 unit=kWh
